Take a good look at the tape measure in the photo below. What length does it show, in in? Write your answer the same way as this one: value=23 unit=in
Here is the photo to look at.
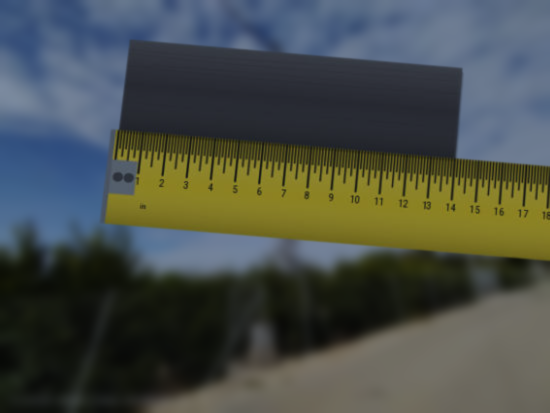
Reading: value=14 unit=in
